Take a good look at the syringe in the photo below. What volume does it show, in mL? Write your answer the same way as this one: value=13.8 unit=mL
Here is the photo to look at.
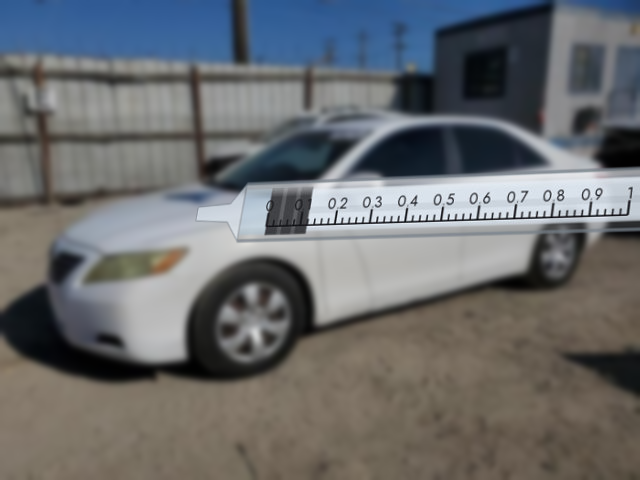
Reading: value=0 unit=mL
